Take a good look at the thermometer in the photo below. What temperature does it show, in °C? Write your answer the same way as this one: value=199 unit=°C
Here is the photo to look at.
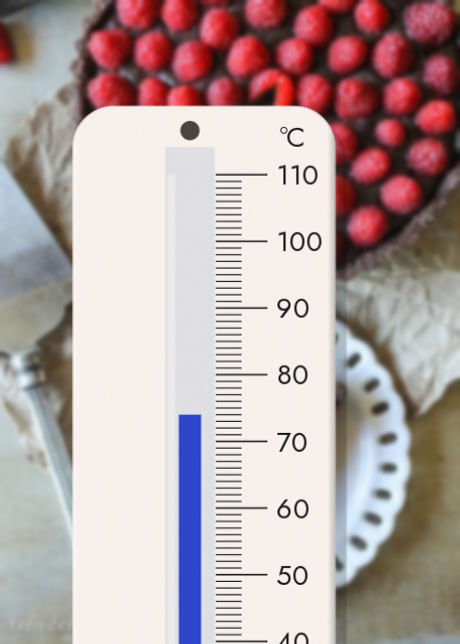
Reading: value=74 unit=°C
